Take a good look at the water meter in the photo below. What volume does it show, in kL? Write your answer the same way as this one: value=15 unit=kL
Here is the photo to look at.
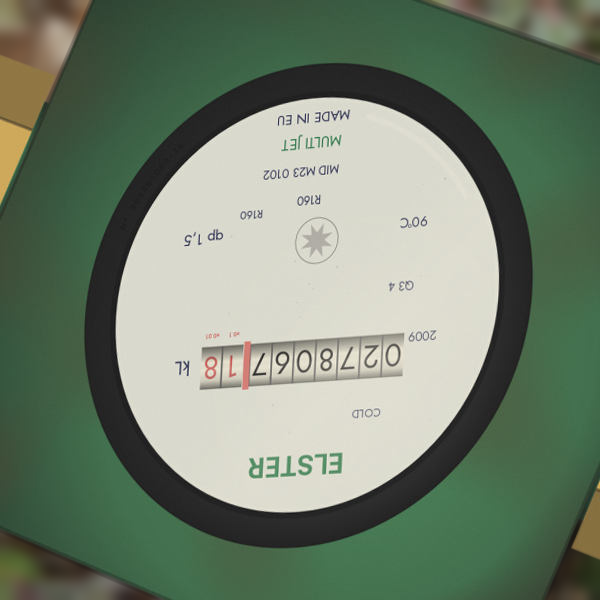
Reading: value=278067.18 unit=kL
